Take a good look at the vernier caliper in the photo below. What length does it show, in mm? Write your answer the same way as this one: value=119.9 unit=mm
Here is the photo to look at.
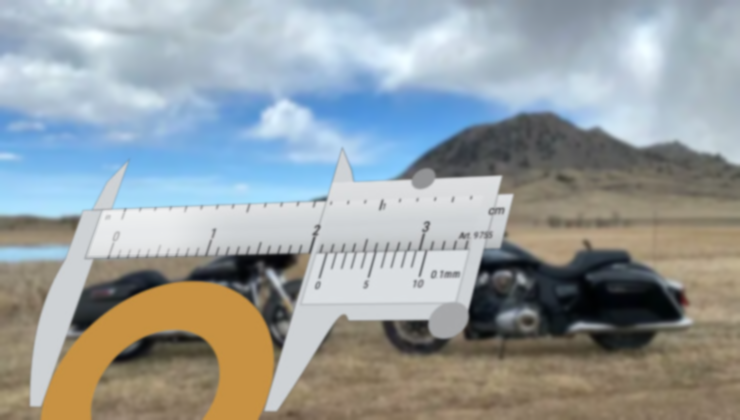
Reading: value=21.6 unit=mm
